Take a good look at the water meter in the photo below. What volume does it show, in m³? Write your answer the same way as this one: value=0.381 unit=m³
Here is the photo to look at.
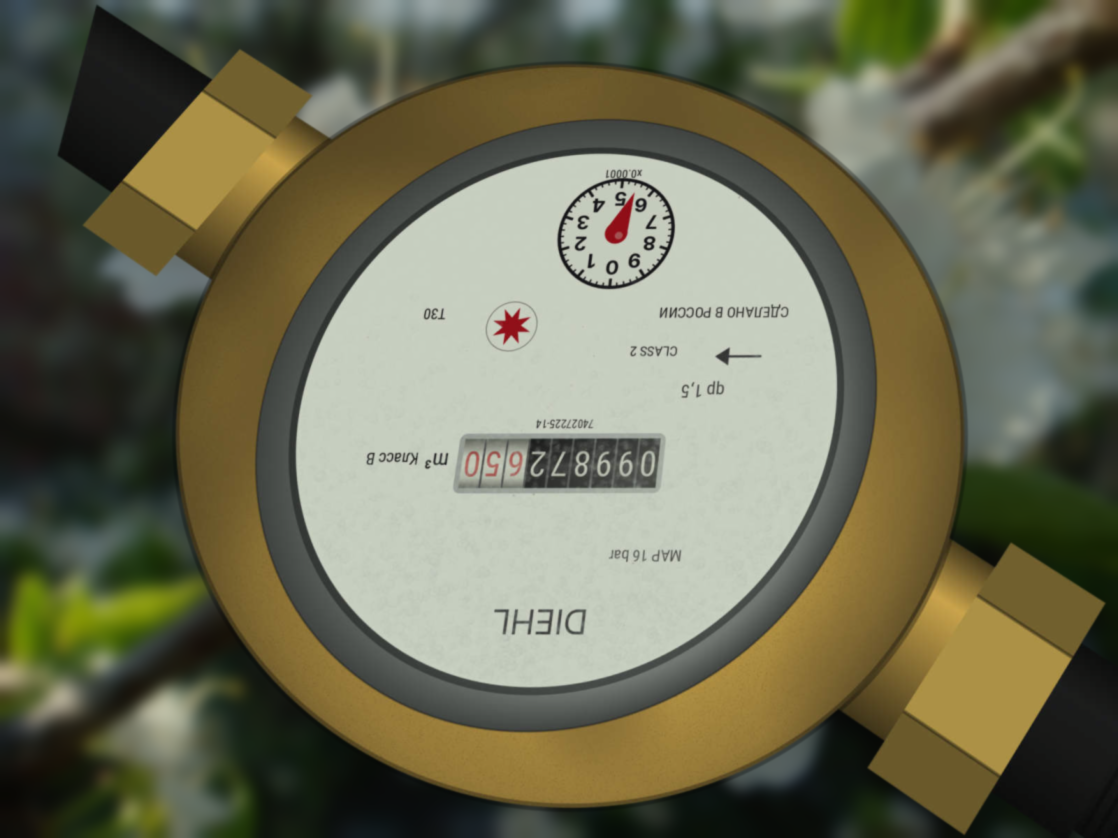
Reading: value=99872.6505 unit=m³
